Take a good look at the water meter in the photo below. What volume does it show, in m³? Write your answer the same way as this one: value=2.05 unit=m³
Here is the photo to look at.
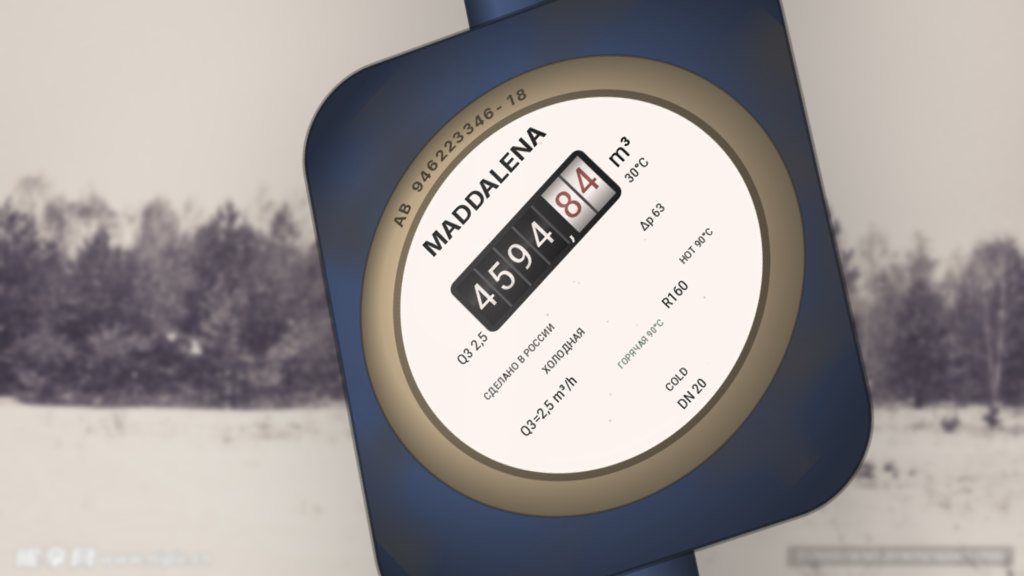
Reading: value=4594.84 unit=m³
